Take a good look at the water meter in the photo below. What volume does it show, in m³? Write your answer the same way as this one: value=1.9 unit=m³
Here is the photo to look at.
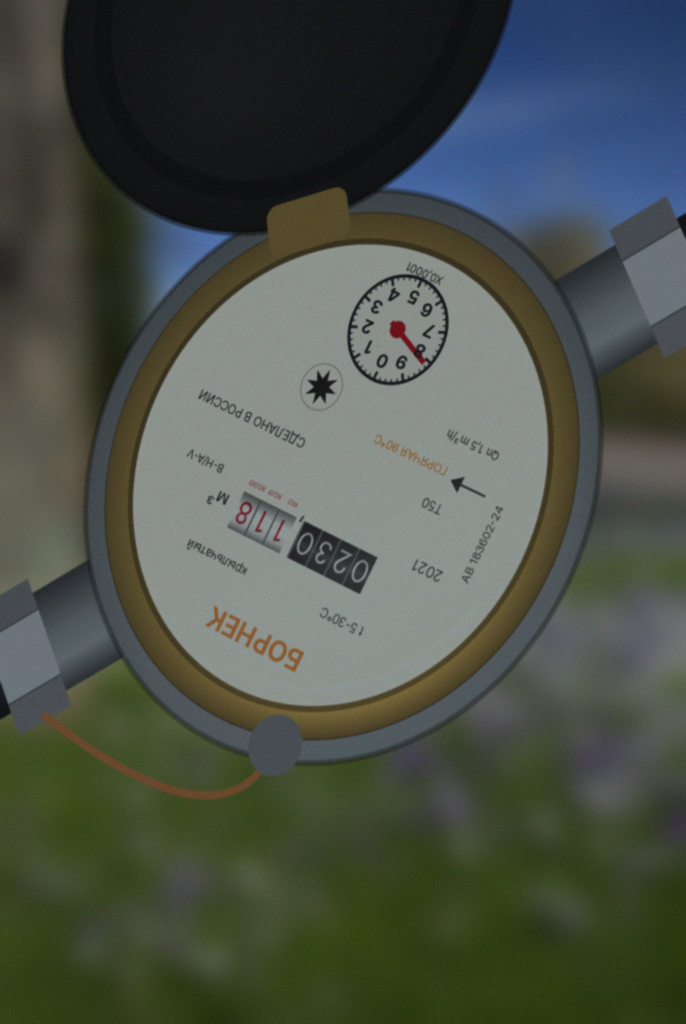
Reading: value=230.1188 unit=m³
